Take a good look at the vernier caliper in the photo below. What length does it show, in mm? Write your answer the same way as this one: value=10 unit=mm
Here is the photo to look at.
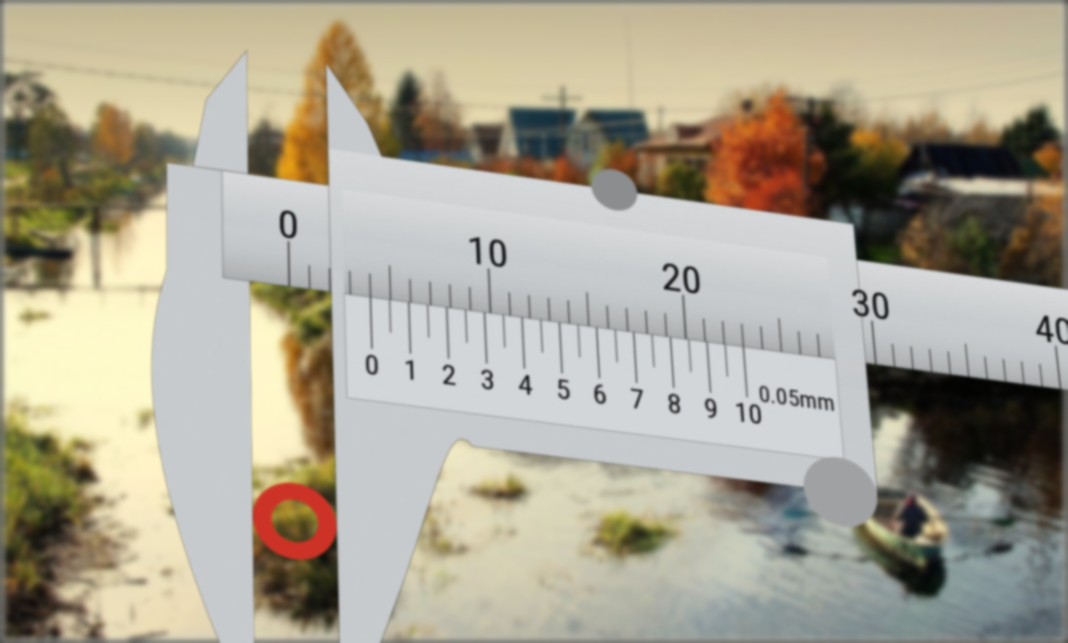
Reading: value=4.0 unit=mm
